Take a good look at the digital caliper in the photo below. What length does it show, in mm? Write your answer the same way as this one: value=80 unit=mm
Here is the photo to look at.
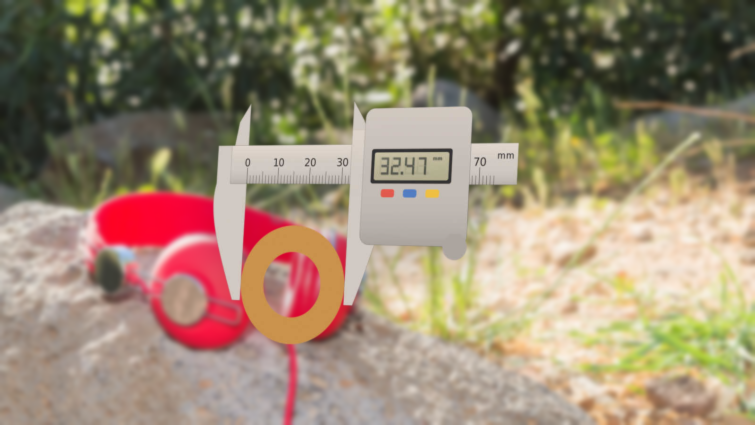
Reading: value=32.47 unit=mm
